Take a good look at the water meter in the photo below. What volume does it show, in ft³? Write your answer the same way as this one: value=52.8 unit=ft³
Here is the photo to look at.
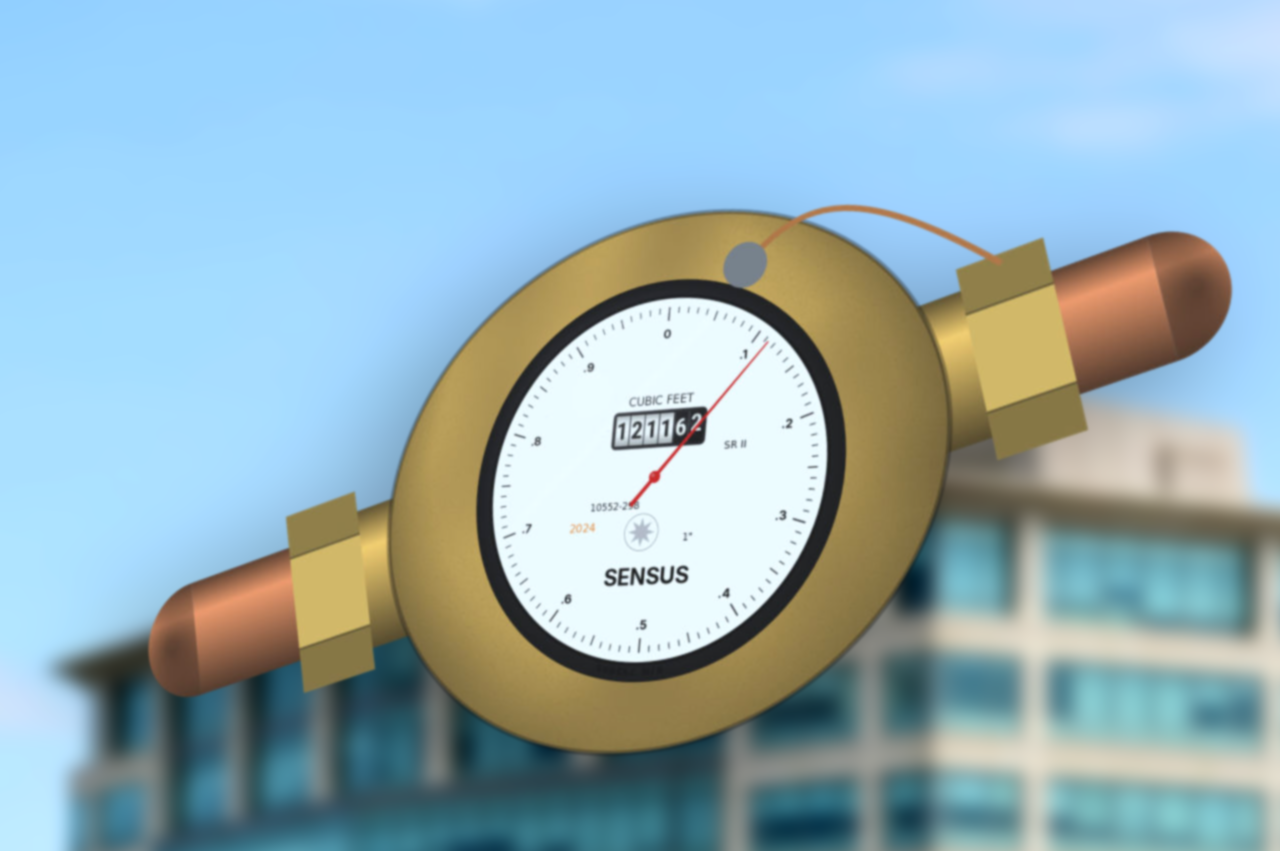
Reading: value=121162.11 unit=ft³
